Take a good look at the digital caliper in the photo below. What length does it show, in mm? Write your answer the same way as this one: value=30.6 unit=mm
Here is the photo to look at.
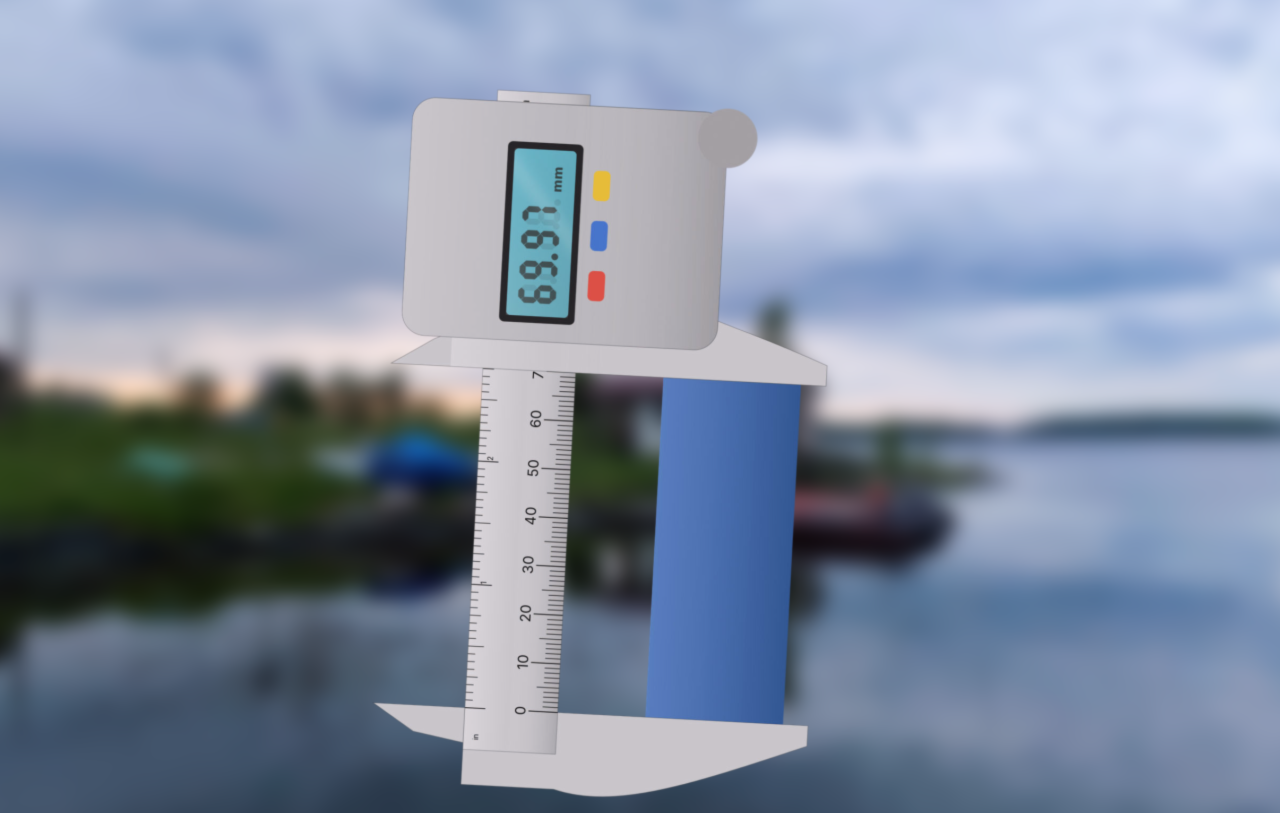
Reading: value=69.97 unit=mm
